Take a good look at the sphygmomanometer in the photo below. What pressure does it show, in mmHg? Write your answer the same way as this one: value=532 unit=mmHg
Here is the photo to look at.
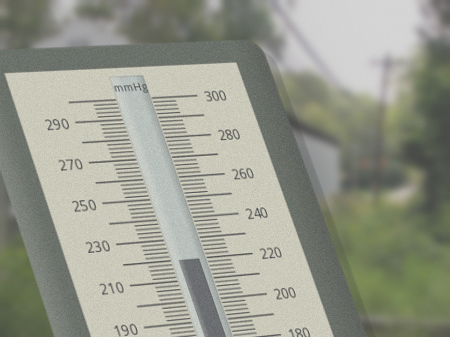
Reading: value=220 unit=mmHg
